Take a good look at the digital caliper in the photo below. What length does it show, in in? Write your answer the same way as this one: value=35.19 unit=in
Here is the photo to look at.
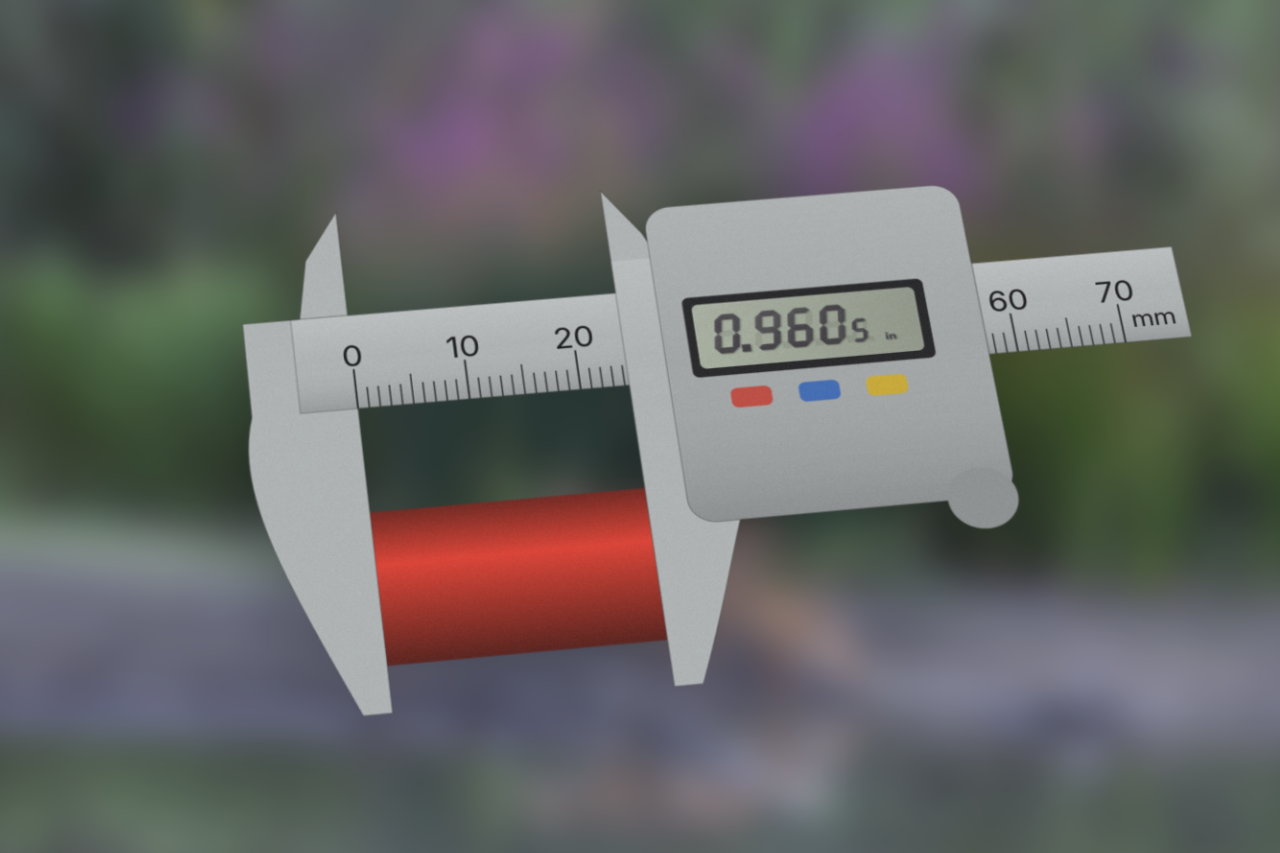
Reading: value=0.9605 unit=in
